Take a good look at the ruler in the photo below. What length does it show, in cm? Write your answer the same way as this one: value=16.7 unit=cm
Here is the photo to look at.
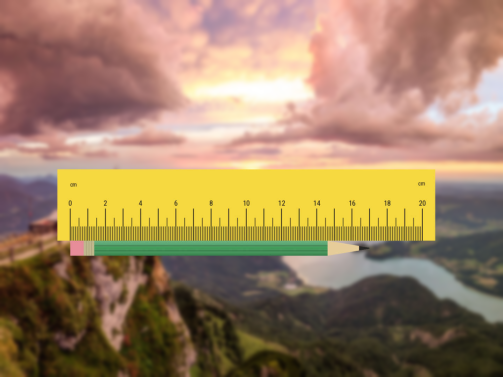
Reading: value=17 unit=cm
